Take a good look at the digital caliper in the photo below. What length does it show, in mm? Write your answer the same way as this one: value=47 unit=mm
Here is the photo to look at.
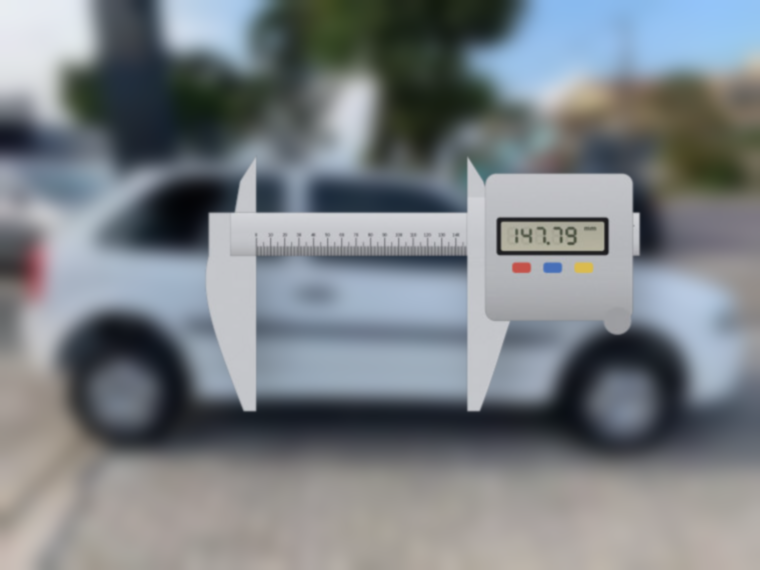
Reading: value=147.79 unit=mm
